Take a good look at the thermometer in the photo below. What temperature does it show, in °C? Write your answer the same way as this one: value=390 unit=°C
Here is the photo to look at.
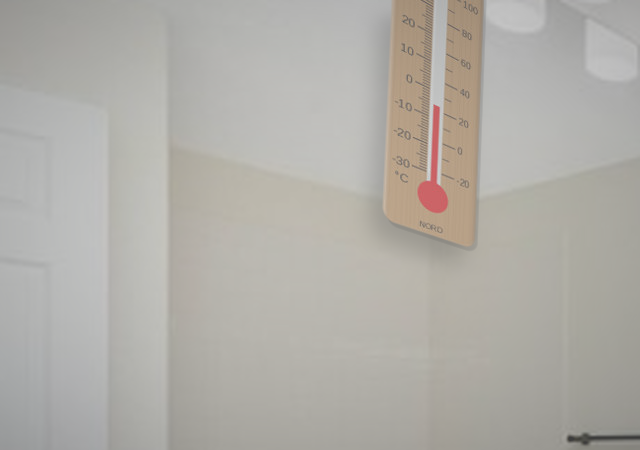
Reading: value=-5 unit=°C
